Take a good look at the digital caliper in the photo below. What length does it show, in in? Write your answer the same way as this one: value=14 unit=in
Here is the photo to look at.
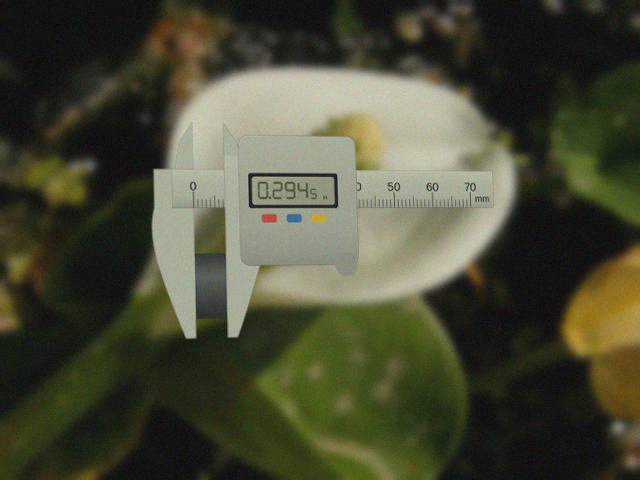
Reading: value=0.2945 unit=in
